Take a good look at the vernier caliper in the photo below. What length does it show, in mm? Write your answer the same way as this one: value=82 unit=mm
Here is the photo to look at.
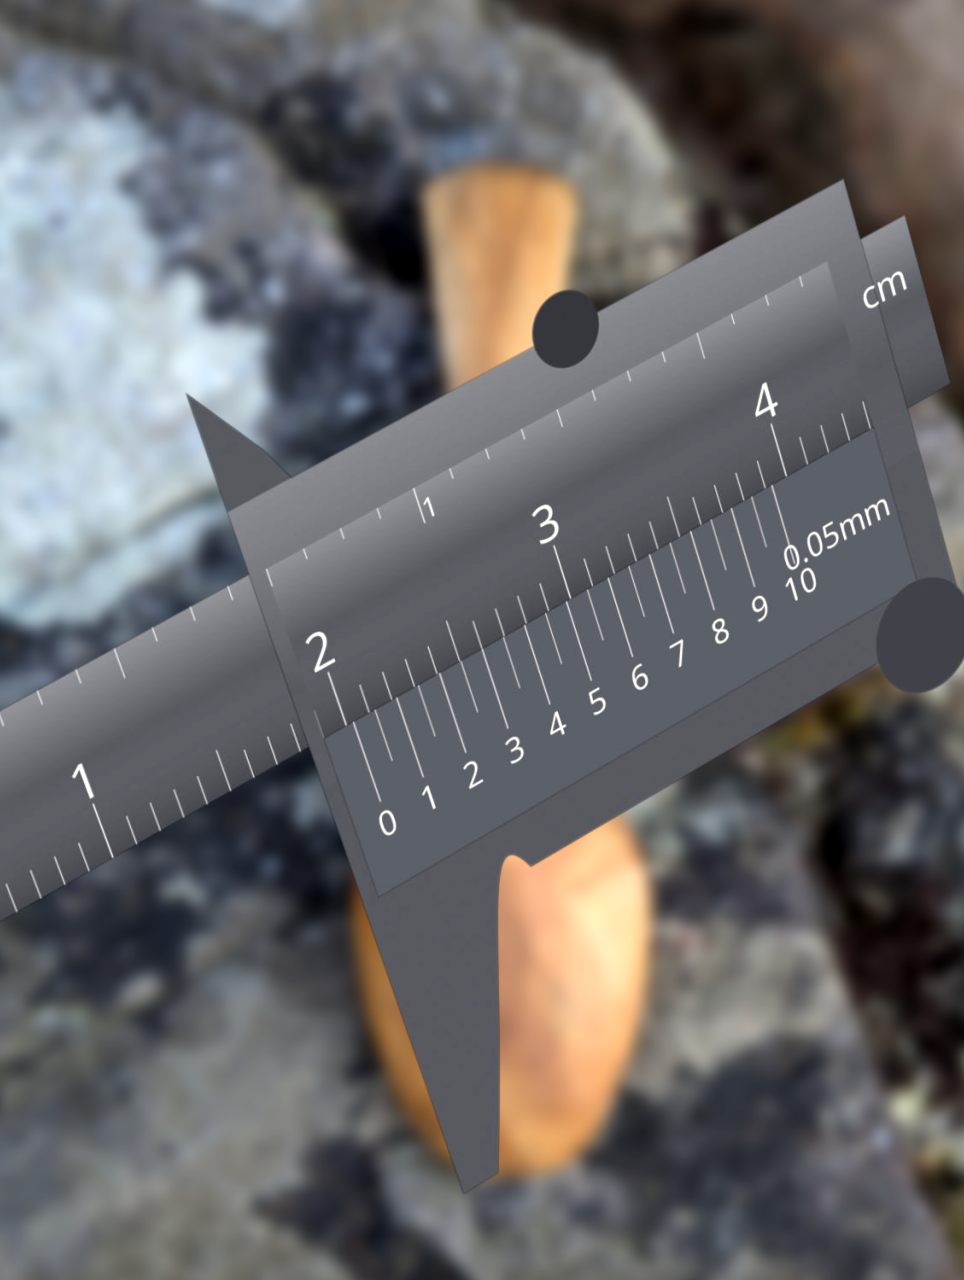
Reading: value=20.3 unit=mm
